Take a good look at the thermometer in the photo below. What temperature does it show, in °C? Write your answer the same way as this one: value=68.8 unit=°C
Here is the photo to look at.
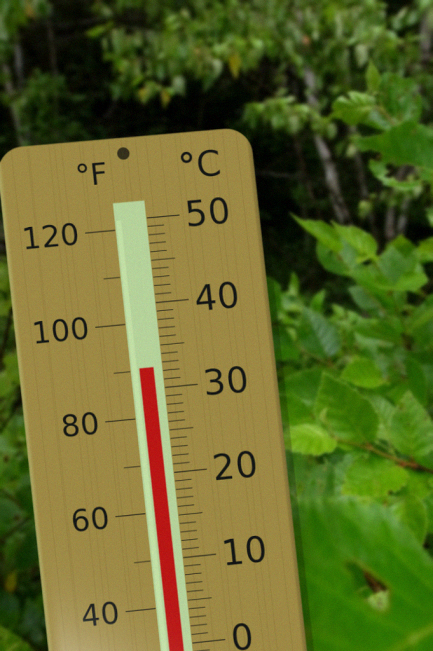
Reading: value=32.5 unit=°C
